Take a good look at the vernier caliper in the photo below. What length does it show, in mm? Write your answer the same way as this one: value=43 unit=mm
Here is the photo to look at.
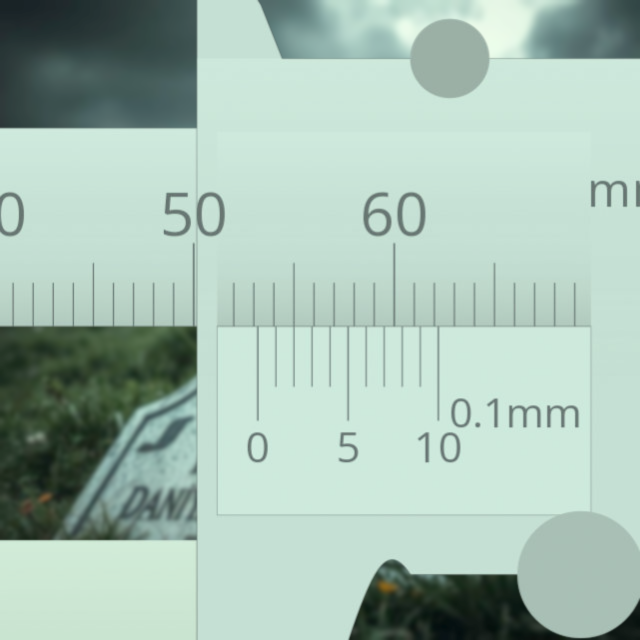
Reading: value=53.2 unit=mm
